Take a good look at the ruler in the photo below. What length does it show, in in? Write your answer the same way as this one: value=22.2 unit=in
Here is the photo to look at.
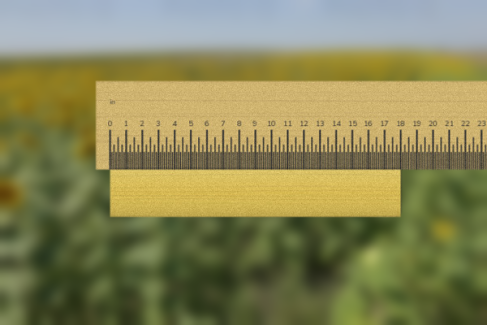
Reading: value=18 unit=in
